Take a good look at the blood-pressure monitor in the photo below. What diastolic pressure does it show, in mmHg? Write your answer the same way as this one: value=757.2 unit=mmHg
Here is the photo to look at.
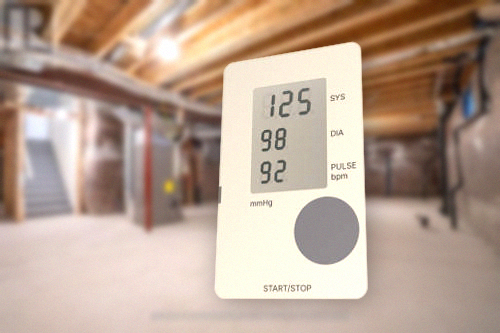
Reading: value=98 unit=mmHg
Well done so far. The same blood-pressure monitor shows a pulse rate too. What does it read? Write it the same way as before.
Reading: value=92 unit=bpm
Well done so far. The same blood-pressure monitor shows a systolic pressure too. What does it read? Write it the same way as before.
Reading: value=125 unit=mmHg
